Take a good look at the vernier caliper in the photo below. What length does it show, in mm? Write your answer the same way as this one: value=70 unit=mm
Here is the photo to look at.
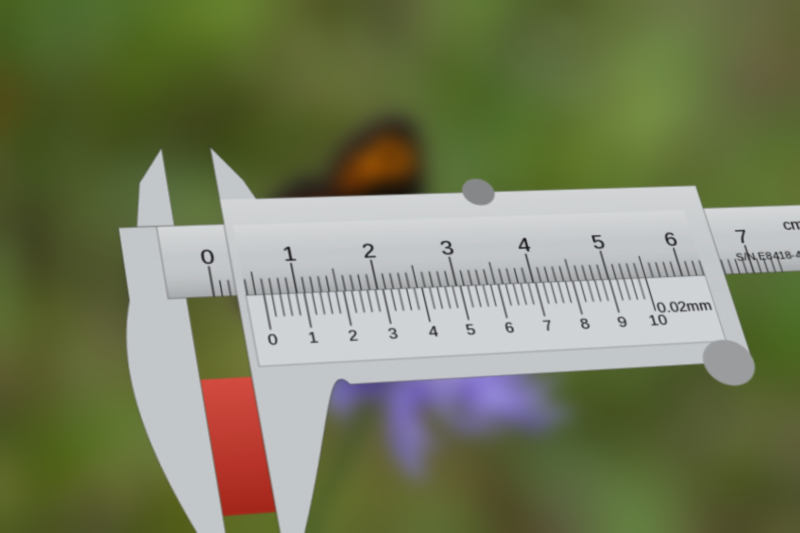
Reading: value=6.0 unit=mm
